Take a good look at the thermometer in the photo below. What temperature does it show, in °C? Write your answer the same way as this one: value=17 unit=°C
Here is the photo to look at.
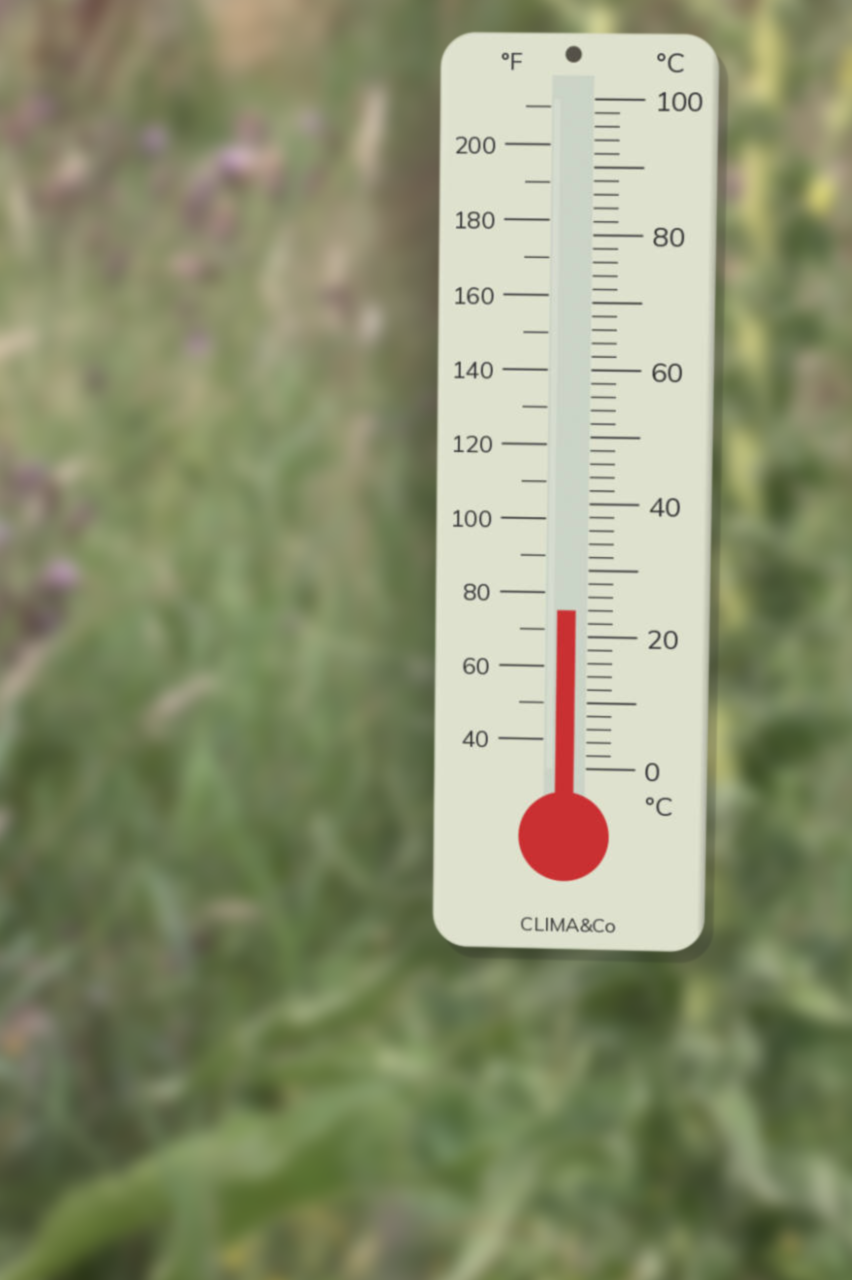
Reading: value=24 unit=°C
